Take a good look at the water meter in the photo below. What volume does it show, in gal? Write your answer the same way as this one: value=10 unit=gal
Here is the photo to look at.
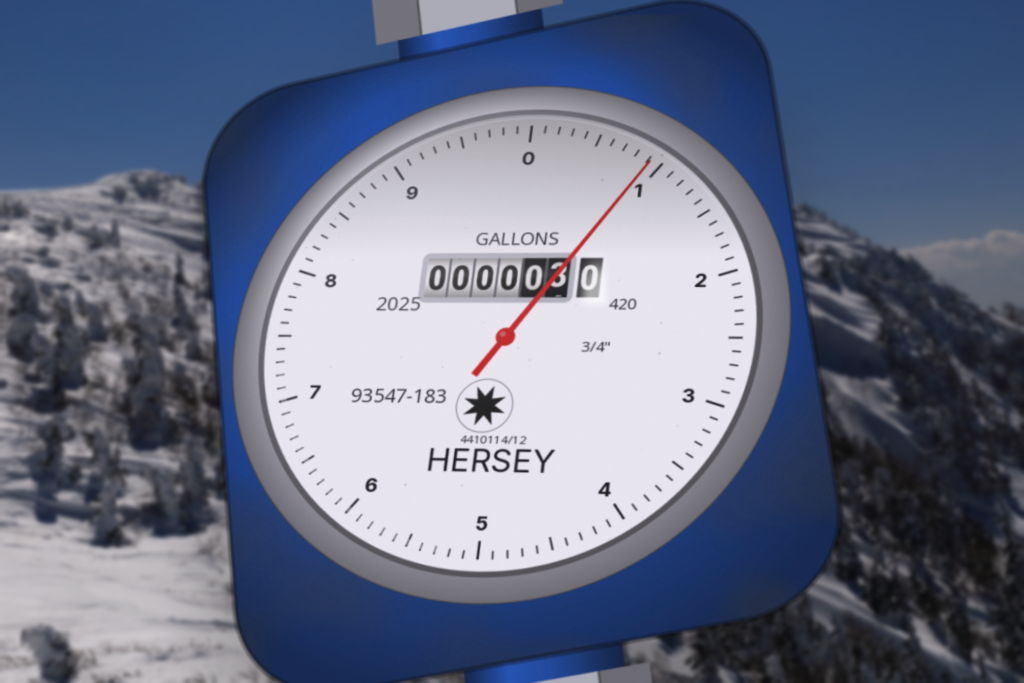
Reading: value=30.9 unit=gal
